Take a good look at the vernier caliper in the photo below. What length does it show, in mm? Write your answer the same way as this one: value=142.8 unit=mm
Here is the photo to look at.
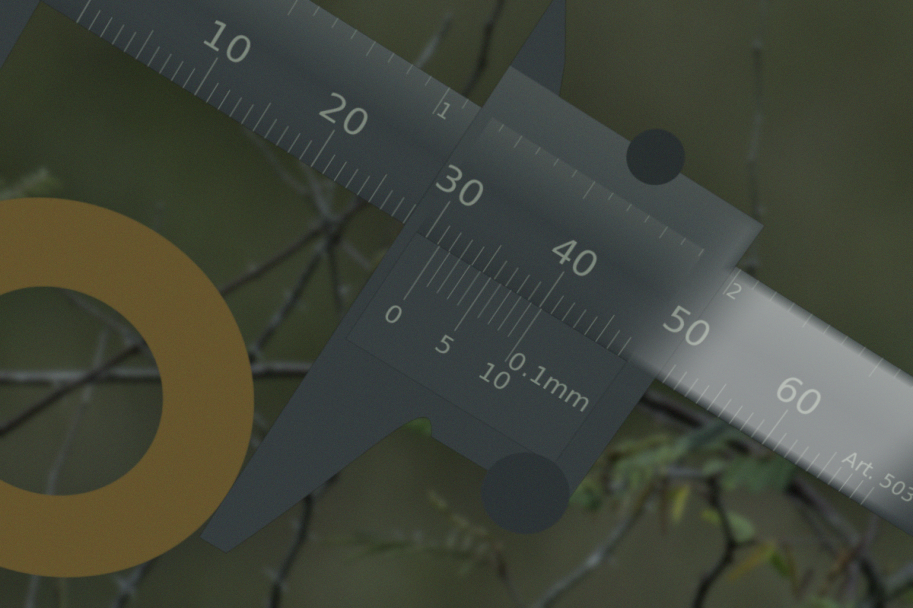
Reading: value=31.2 unit=mm
